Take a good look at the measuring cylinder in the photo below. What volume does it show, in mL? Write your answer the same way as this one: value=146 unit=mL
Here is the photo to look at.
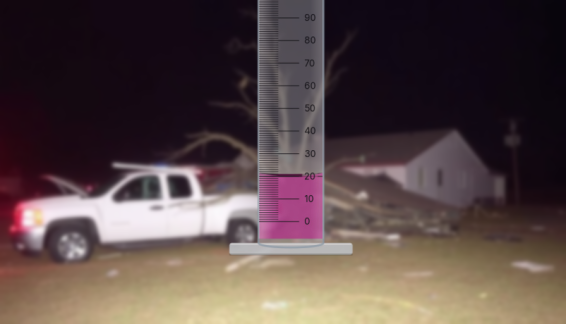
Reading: value=20 unit=mL
